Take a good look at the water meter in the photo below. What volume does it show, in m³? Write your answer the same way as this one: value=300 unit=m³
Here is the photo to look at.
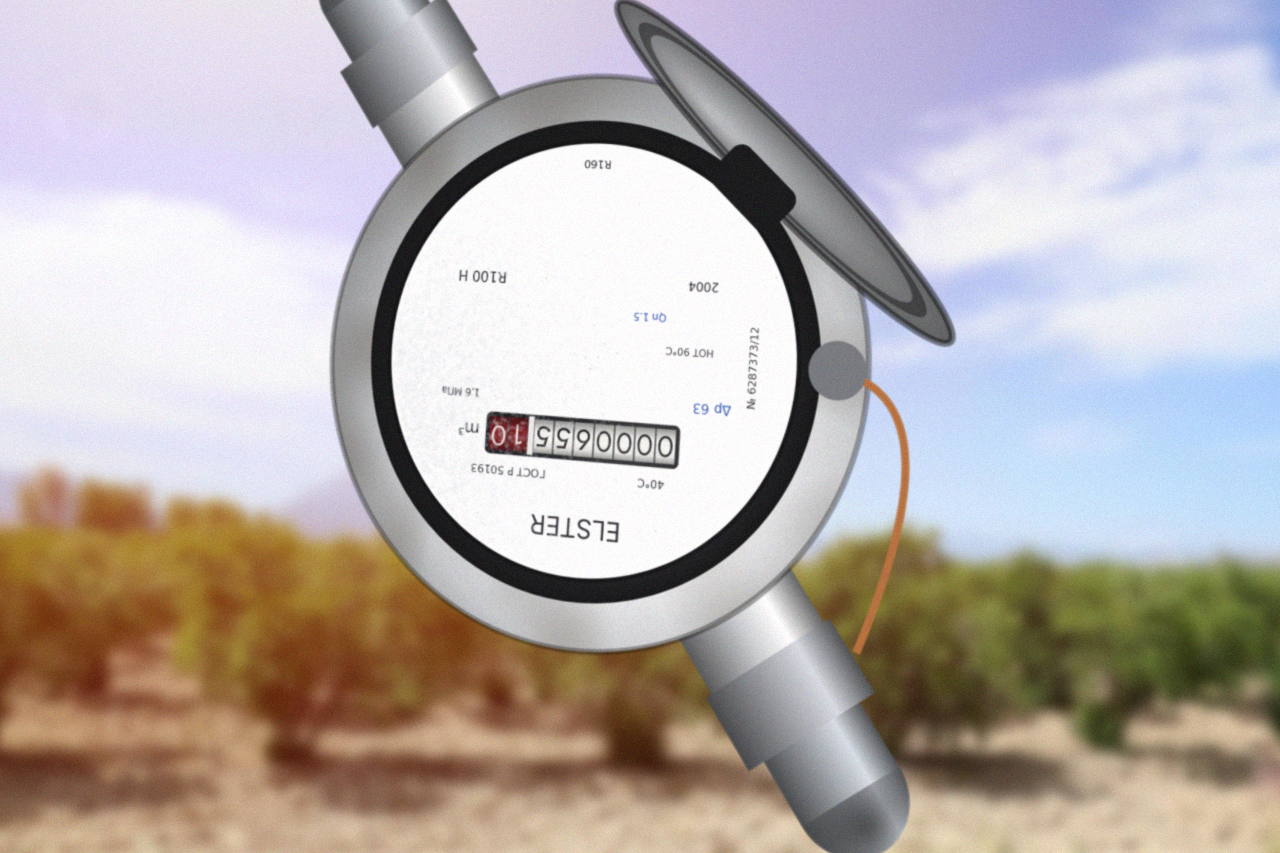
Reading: value=655.10 unit=m³
